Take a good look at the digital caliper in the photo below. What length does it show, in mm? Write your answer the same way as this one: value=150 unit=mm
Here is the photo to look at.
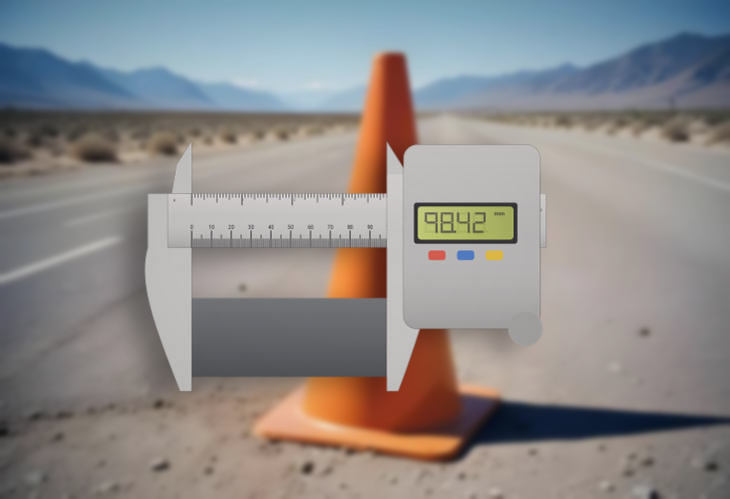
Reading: value=98.42 unit=mm
